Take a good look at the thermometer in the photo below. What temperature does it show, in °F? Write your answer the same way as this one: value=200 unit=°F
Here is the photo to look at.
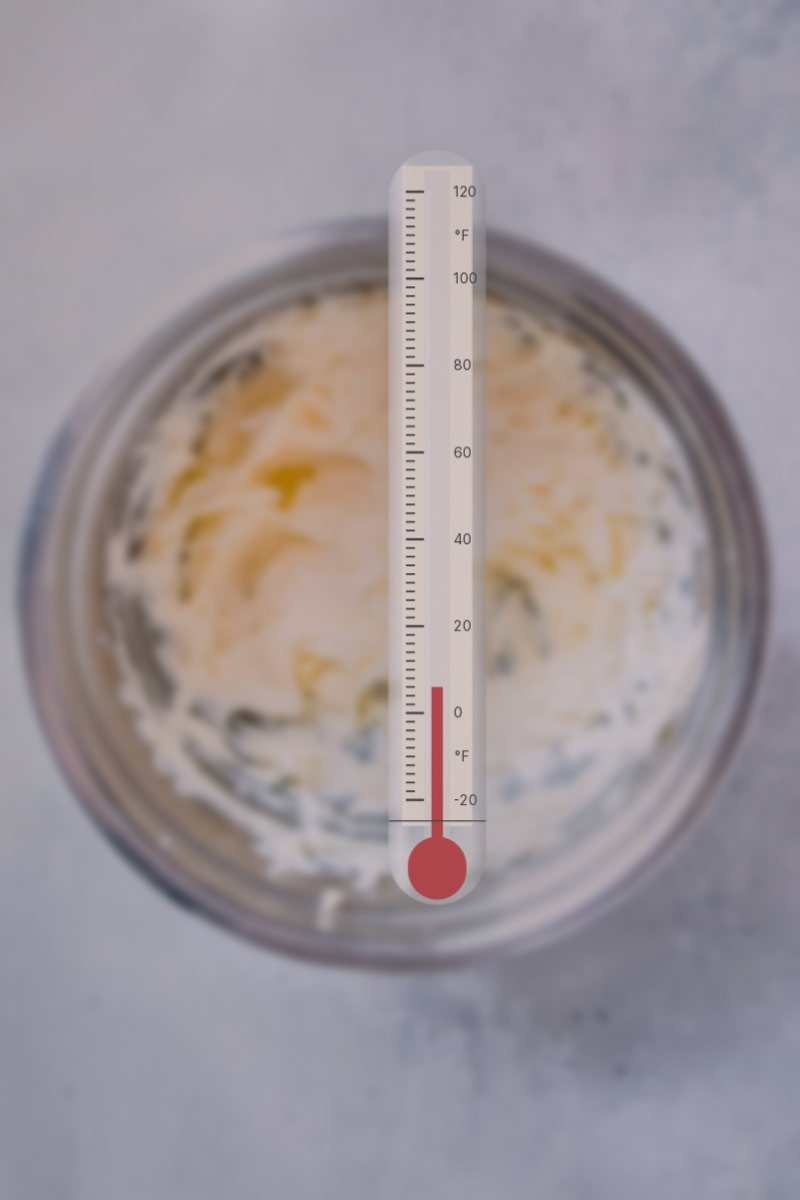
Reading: value=6 unit=°F
